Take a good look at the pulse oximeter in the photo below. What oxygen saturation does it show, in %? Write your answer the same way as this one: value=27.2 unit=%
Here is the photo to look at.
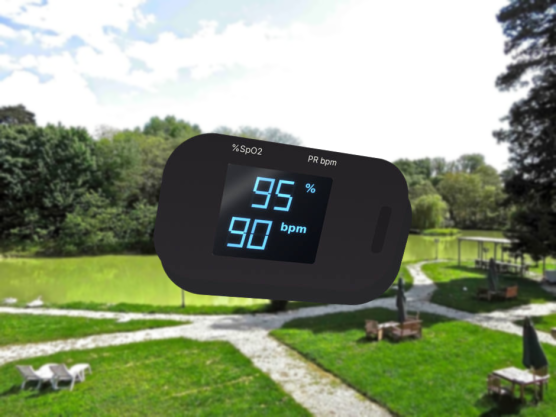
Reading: value=95 unit=%
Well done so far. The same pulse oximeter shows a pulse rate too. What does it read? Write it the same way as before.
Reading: value=90 unit=bpm
